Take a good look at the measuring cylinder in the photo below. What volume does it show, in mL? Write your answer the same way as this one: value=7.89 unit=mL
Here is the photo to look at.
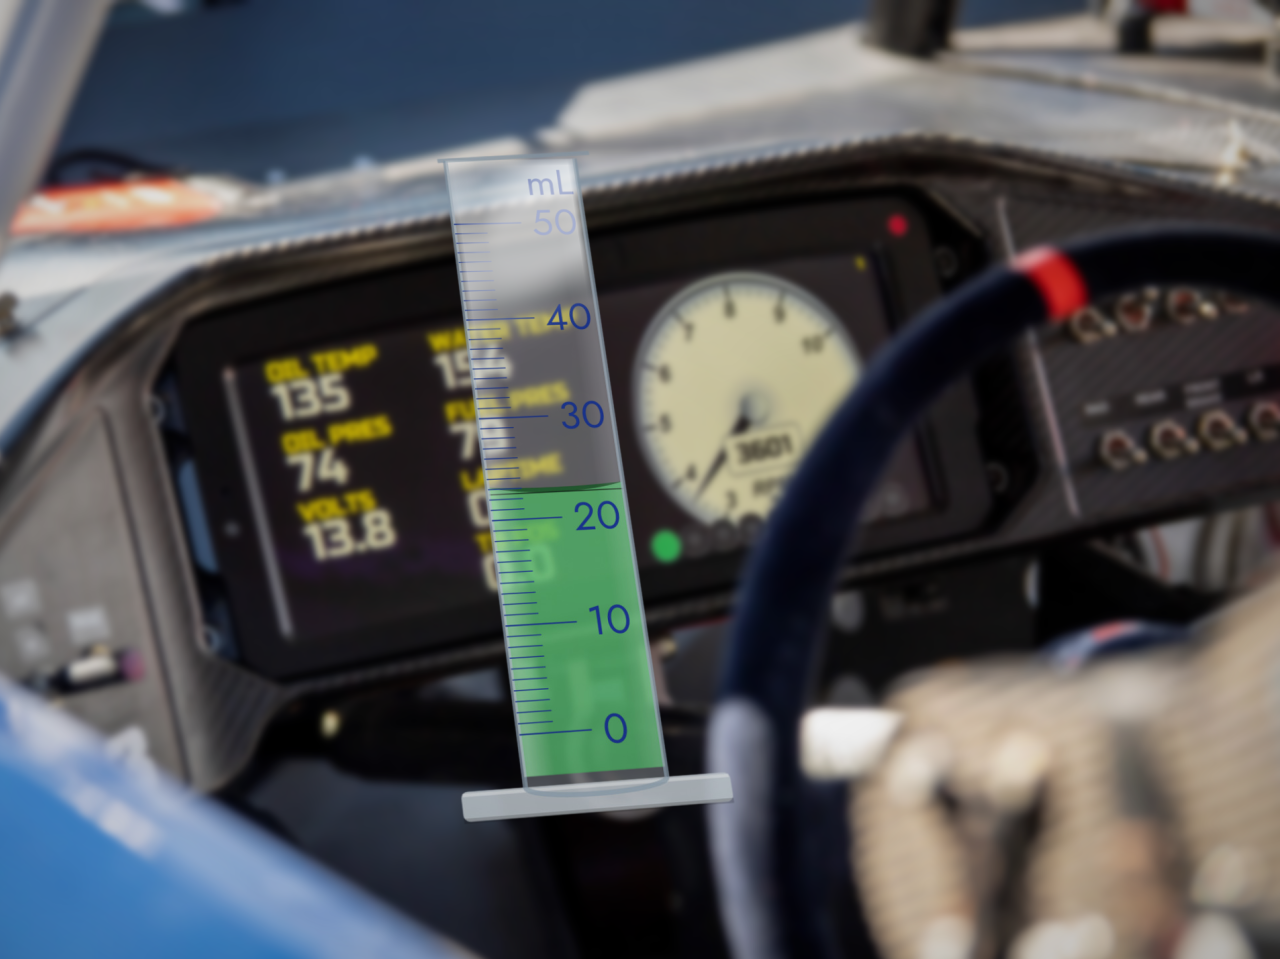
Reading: value=22.5 unit=mL
